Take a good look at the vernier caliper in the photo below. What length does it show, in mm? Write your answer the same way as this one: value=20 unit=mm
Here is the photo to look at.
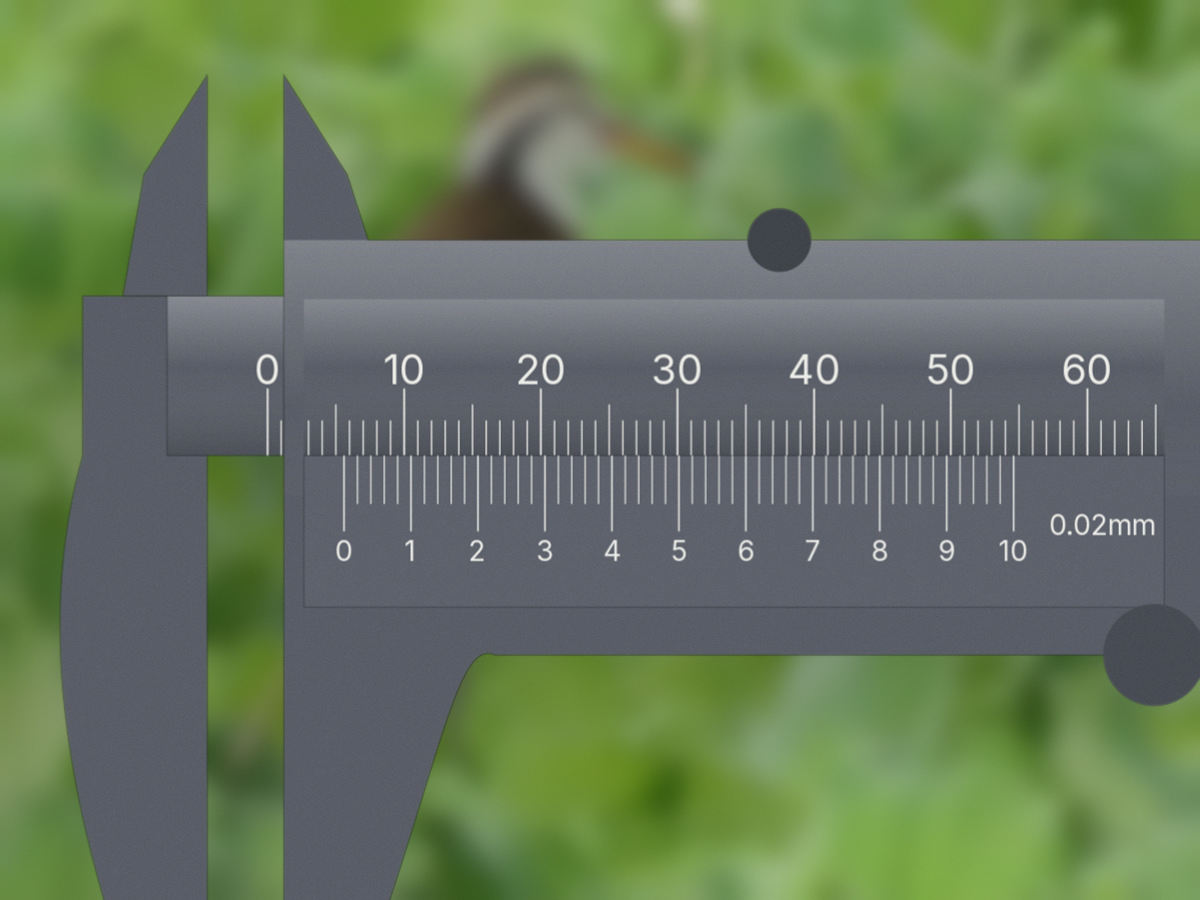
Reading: value=5.6 unit=mm
